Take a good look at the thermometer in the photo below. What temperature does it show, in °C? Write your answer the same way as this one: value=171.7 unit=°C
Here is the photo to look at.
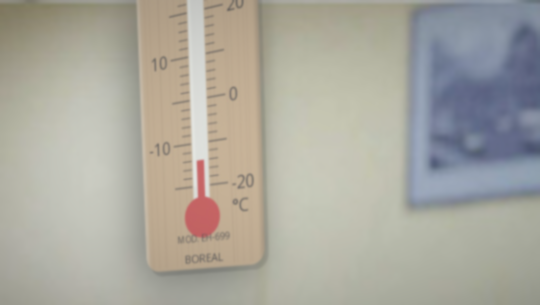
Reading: value=-14 unit=°C
